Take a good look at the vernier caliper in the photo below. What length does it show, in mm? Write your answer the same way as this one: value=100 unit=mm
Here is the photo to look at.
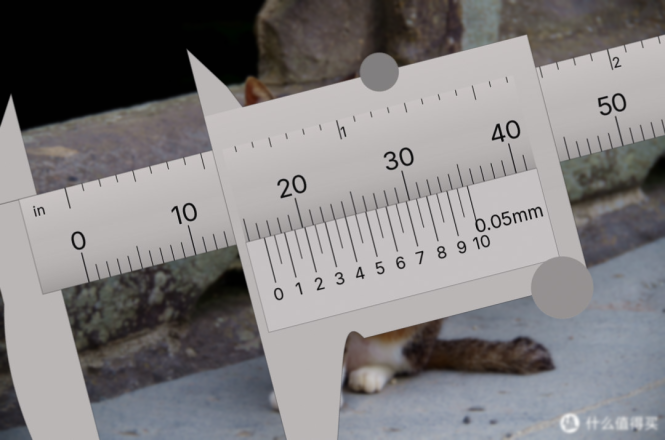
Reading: value=16.4 unit=mm
